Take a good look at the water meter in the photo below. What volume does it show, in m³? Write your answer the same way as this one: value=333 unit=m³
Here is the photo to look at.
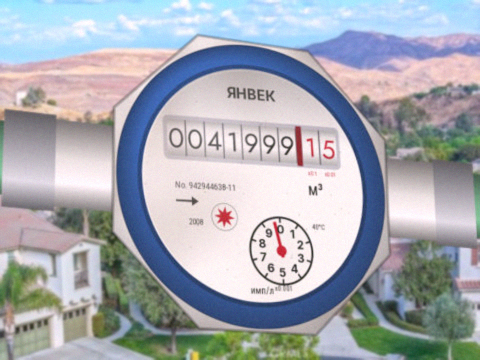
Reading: value=41999.149 unit=m³
